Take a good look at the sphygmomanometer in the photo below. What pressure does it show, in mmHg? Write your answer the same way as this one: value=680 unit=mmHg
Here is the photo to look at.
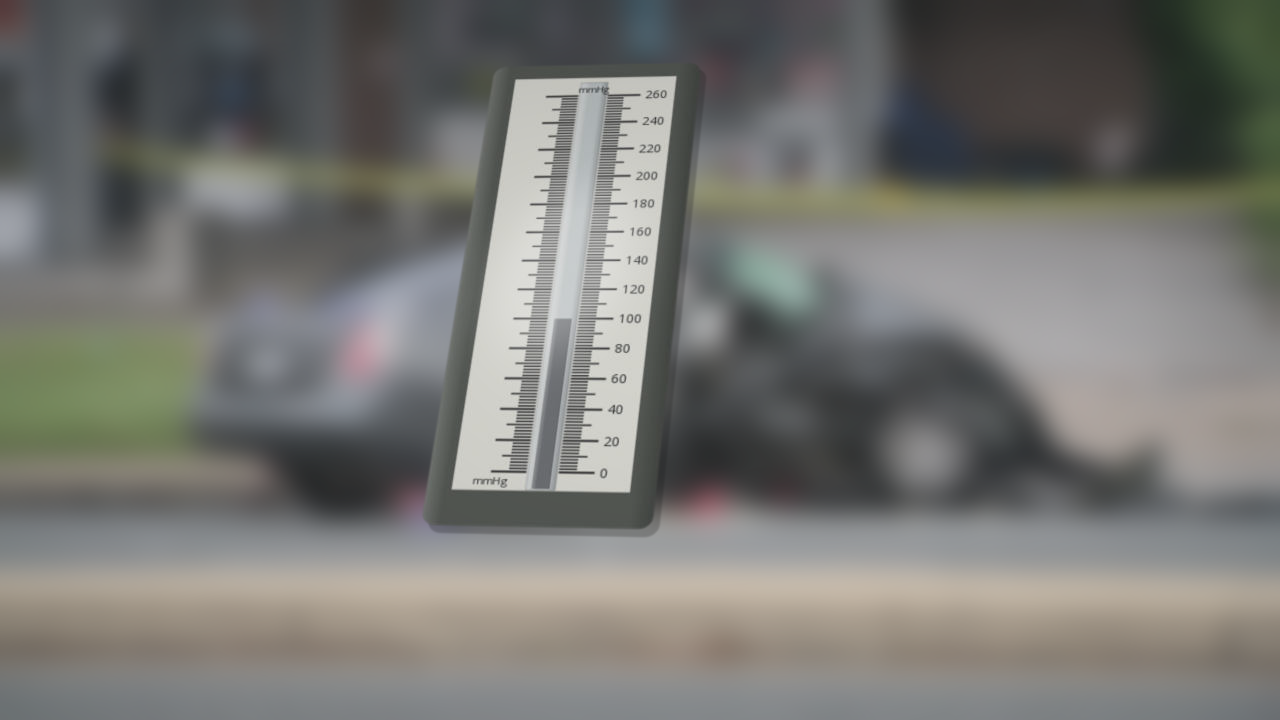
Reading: value=100 unit=mmHg
